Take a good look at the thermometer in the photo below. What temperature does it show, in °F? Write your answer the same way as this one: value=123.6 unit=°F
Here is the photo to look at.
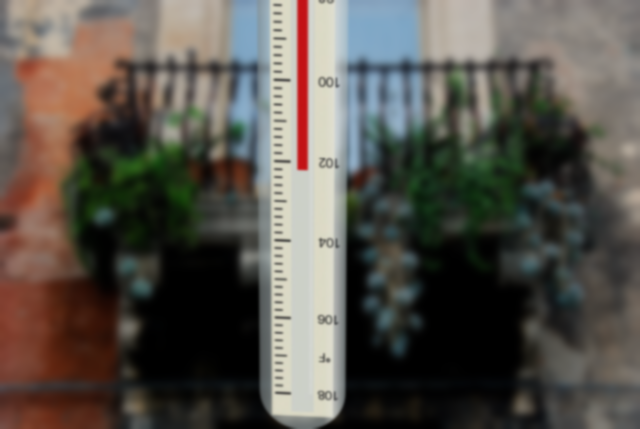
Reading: value=102.2 unit=°F
